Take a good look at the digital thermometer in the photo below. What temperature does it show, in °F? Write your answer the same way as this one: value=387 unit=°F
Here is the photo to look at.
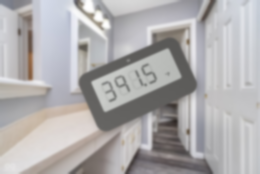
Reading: value=391.5 unit=°F
